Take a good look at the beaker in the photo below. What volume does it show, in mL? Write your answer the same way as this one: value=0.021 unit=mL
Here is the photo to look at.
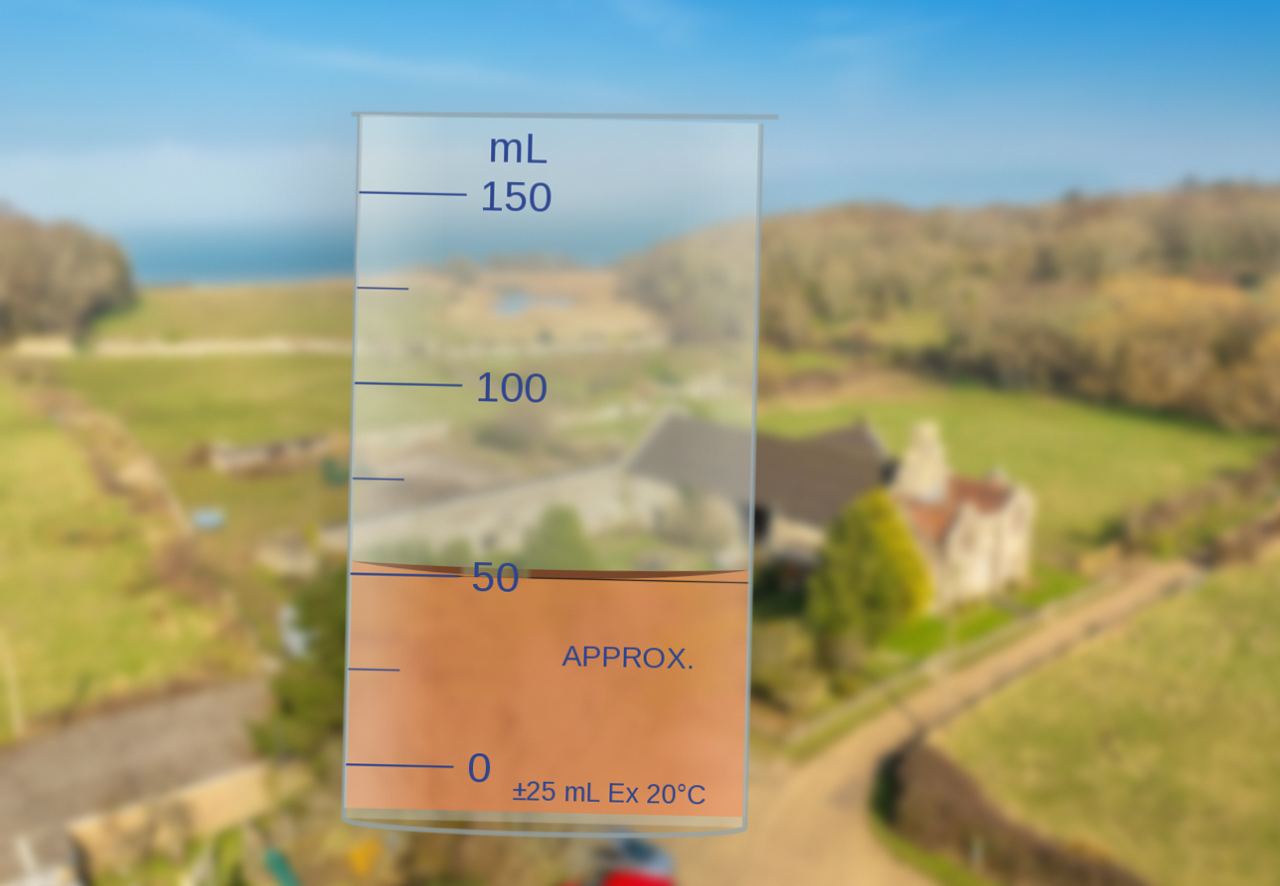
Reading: value=50 unit=mL
